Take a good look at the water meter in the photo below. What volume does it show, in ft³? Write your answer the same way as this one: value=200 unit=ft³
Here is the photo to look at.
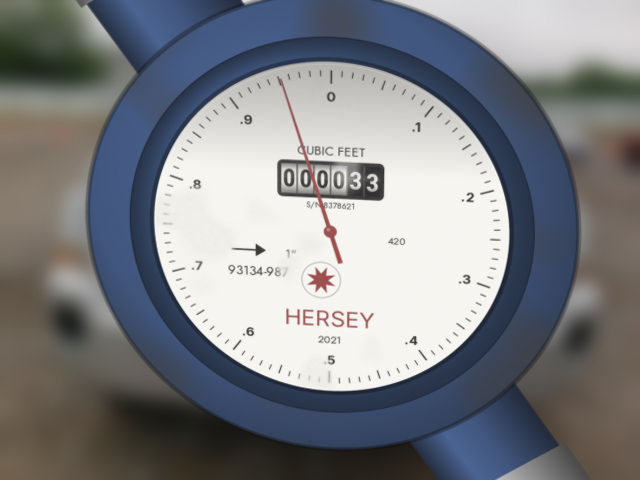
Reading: value=32.95 unit=ft³
